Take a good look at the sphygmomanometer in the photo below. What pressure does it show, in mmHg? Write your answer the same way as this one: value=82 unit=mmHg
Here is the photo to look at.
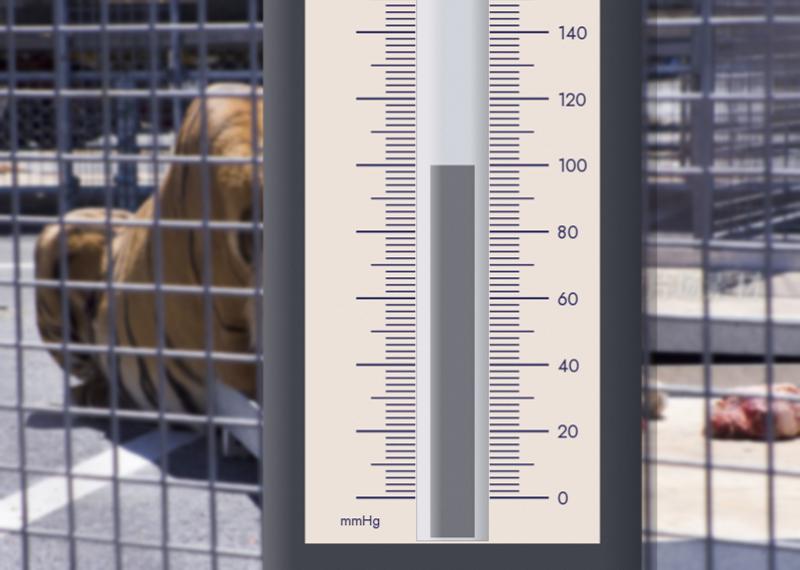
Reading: value=100 unit=mmHg
